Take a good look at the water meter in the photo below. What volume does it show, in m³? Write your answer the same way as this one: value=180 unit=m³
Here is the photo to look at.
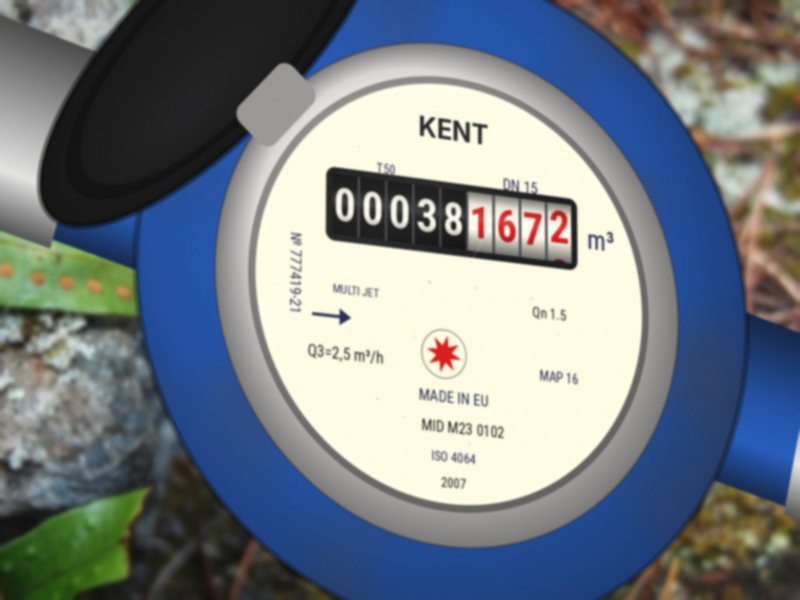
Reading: value=38.1672 unit=m³
